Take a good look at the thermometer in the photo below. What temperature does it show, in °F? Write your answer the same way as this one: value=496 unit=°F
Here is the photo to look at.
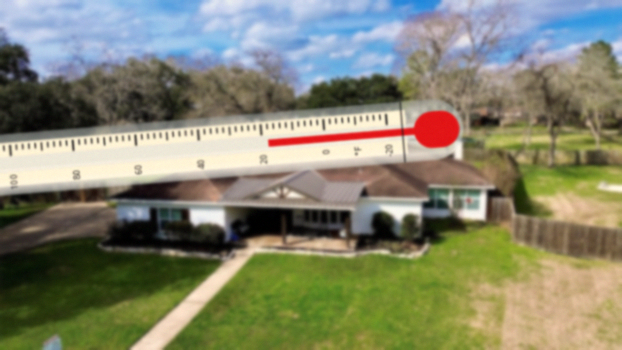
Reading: value=18 unit=°F
